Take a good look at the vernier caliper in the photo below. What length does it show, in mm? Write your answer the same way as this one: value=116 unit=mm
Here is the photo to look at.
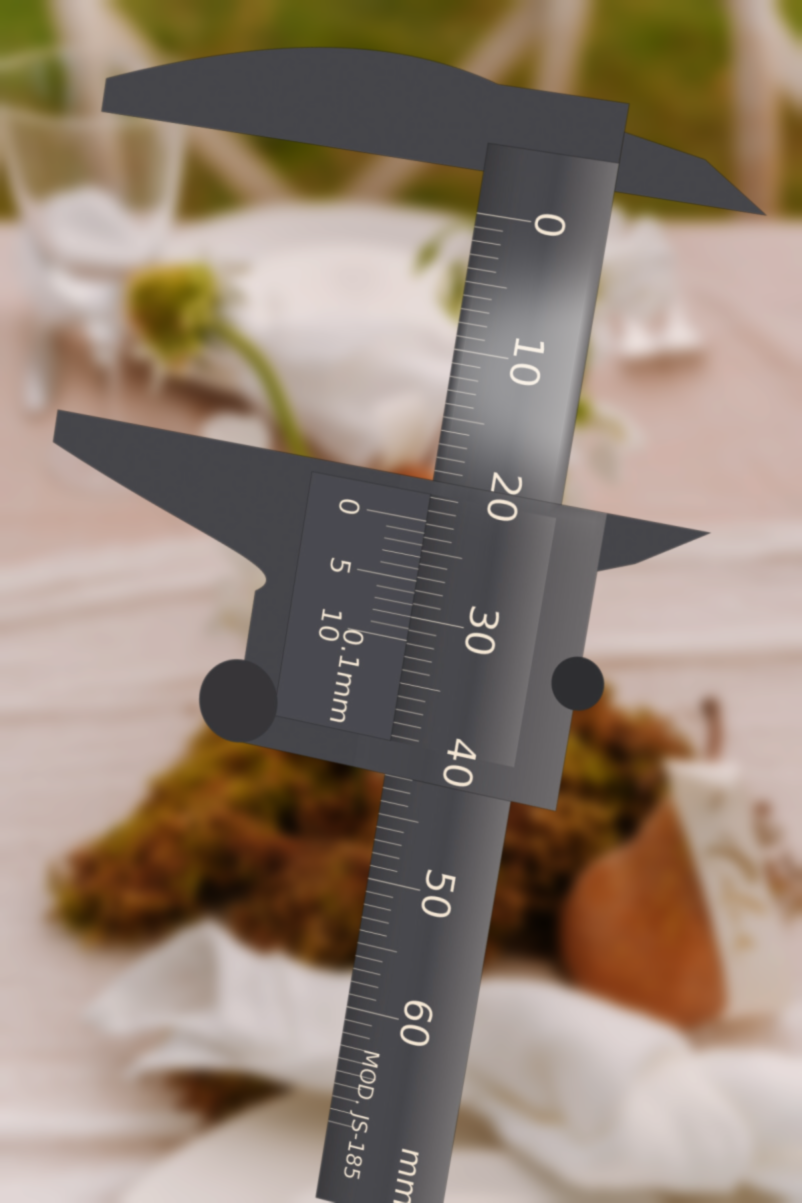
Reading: value=22.8 unit=mm
